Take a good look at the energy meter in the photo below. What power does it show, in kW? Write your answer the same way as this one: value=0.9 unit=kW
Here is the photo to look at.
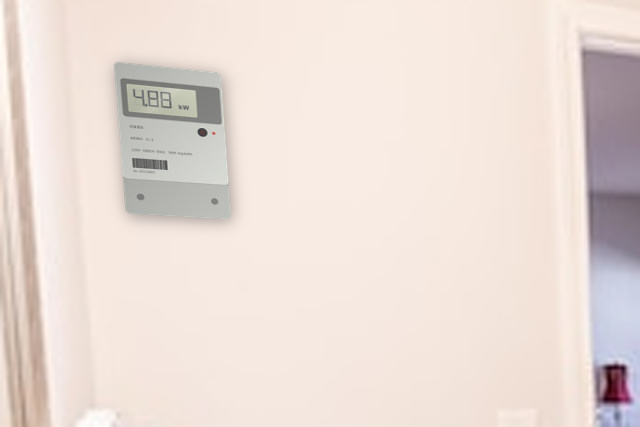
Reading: value=4.88 unit=kW
